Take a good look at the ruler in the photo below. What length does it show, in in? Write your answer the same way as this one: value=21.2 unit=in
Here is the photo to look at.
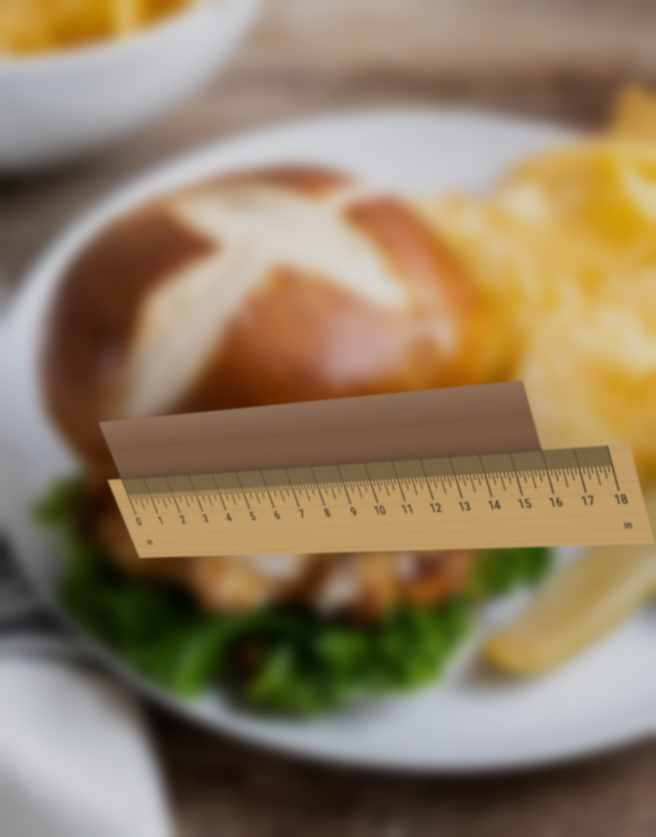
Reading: value=16 unit=in
